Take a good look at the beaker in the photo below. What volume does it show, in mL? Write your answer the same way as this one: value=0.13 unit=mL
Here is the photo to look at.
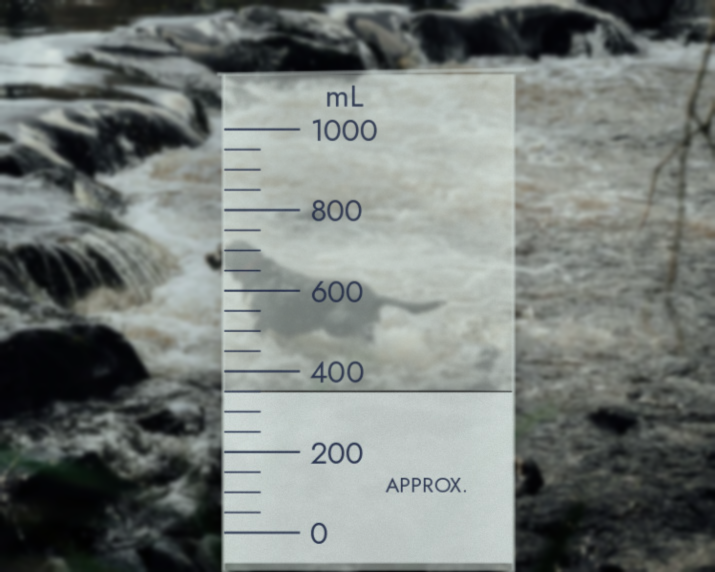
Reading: value=350 unit=mL
